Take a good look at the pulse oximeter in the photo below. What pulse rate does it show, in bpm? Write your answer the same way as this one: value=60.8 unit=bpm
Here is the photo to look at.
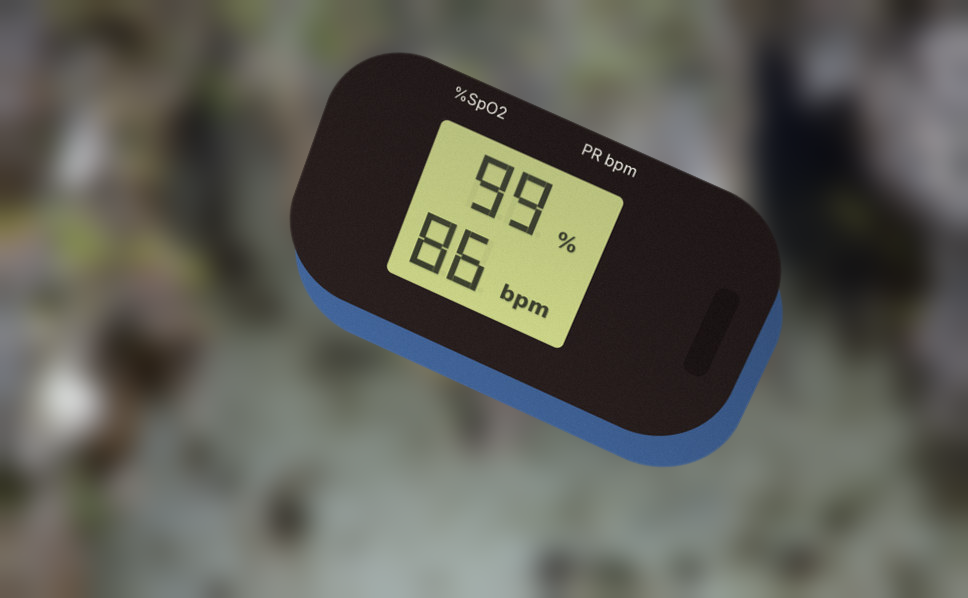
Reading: value=86 unit=bpm
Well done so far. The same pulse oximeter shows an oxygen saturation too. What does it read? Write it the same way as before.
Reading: value=99 unit=%
